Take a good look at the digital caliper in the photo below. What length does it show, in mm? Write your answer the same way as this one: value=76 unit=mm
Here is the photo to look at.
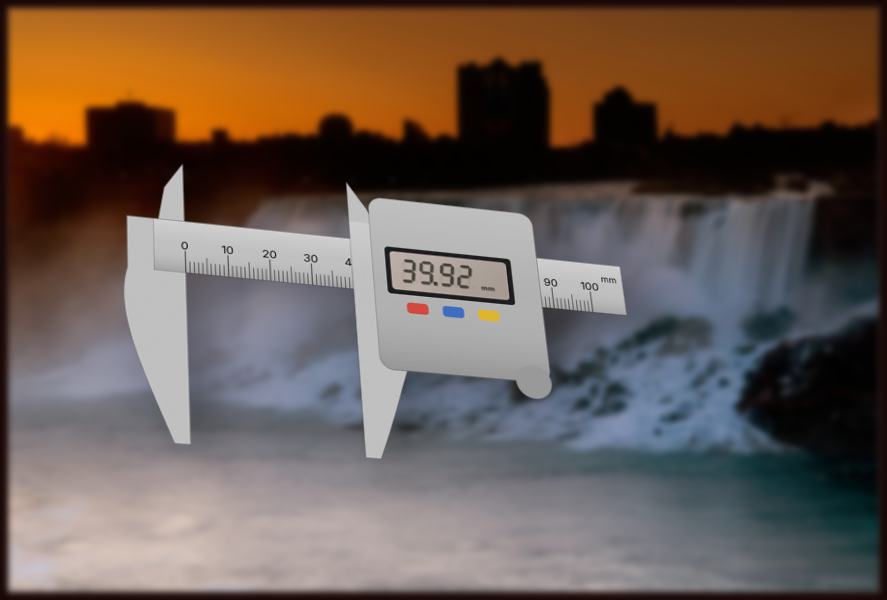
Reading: value=39.92 unit=mm
